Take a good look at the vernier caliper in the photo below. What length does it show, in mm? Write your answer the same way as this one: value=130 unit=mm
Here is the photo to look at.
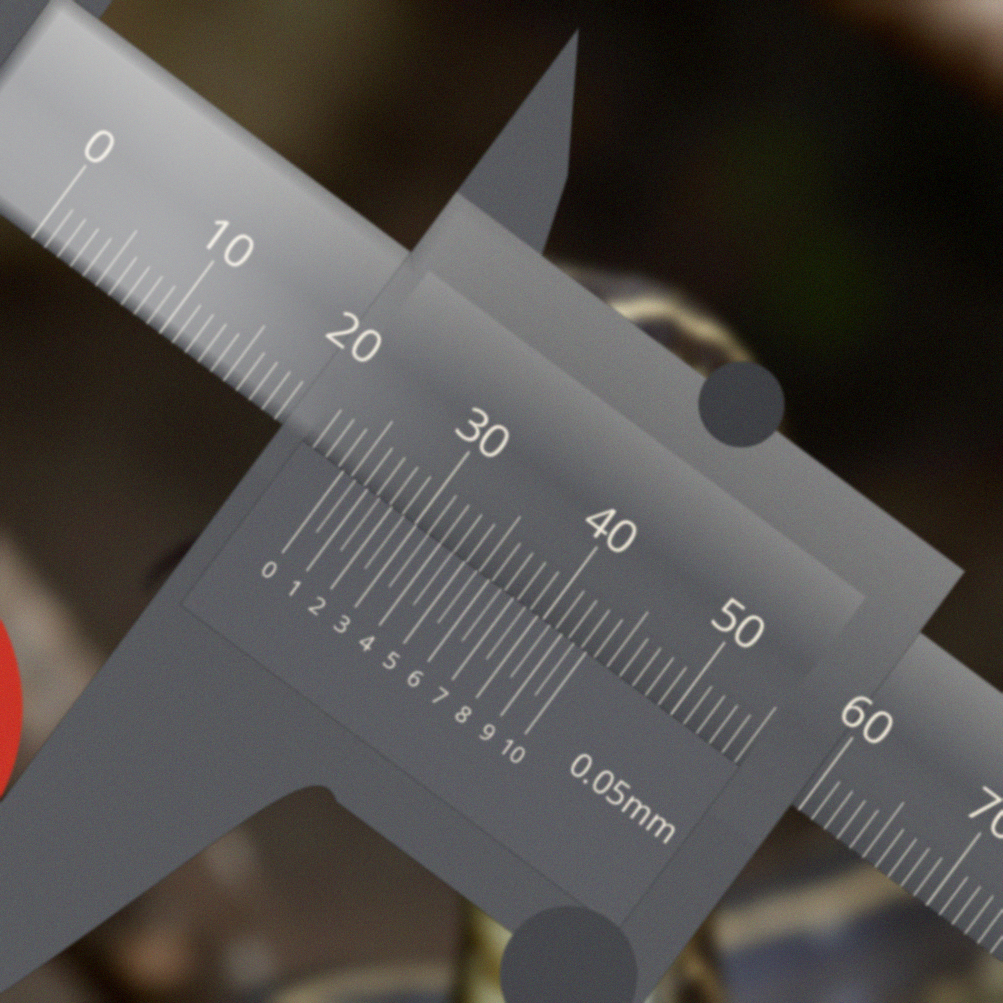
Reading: value=24.4 unit=mm
